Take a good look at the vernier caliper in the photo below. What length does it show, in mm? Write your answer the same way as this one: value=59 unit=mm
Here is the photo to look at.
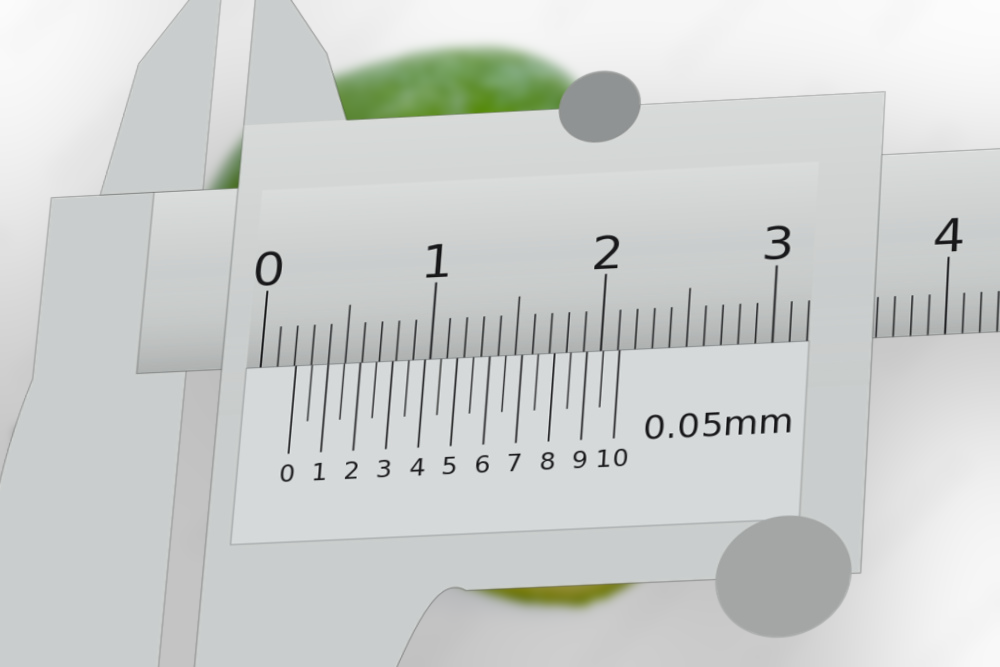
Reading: value=2.1 unit=mm
